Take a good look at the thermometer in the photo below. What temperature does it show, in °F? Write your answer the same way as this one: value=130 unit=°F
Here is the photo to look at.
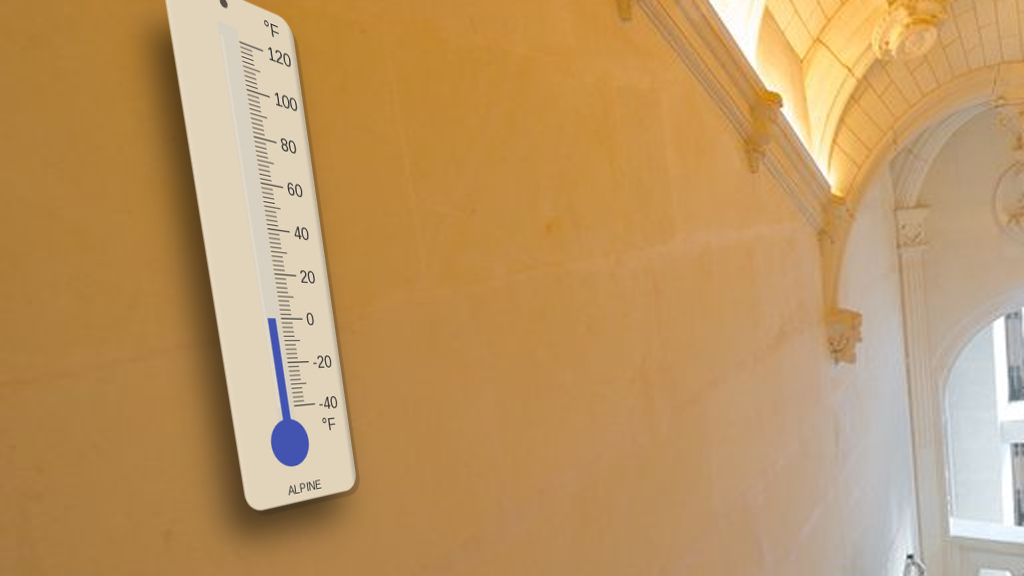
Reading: value=0 unit=°F
